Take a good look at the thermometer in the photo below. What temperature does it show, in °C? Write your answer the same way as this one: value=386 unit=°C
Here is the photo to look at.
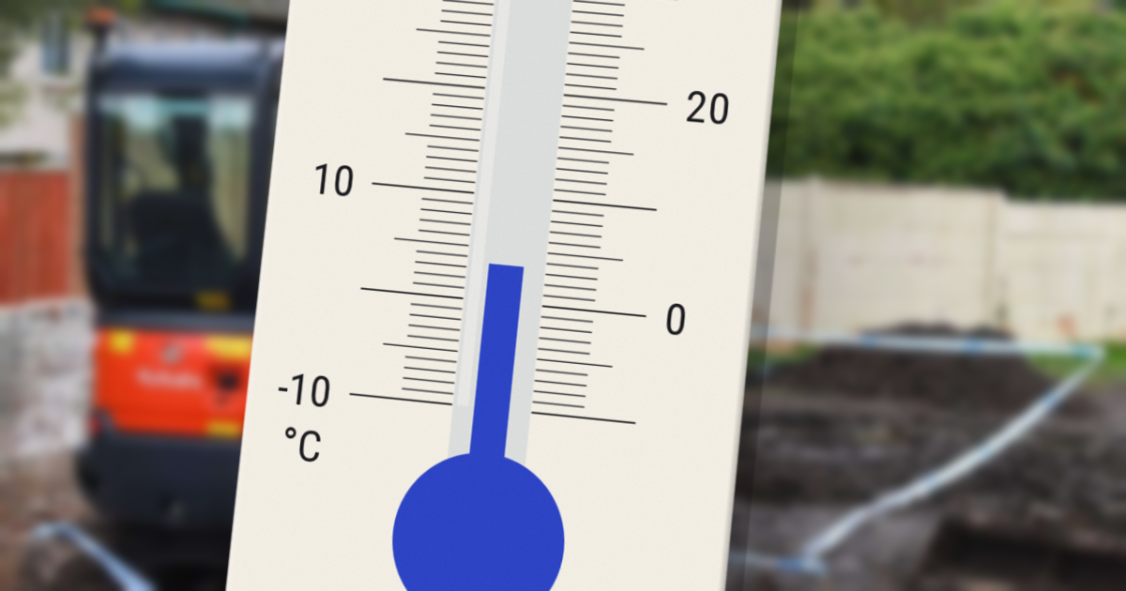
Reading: value=3.5 unit=°C
